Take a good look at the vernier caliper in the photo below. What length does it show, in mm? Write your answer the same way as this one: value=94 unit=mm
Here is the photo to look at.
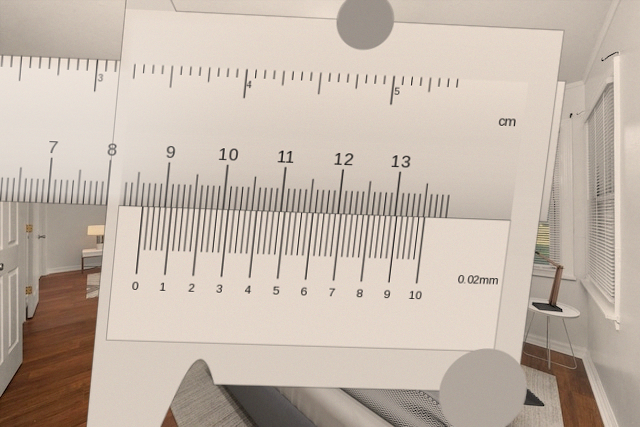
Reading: value=86.2 unit=mm
